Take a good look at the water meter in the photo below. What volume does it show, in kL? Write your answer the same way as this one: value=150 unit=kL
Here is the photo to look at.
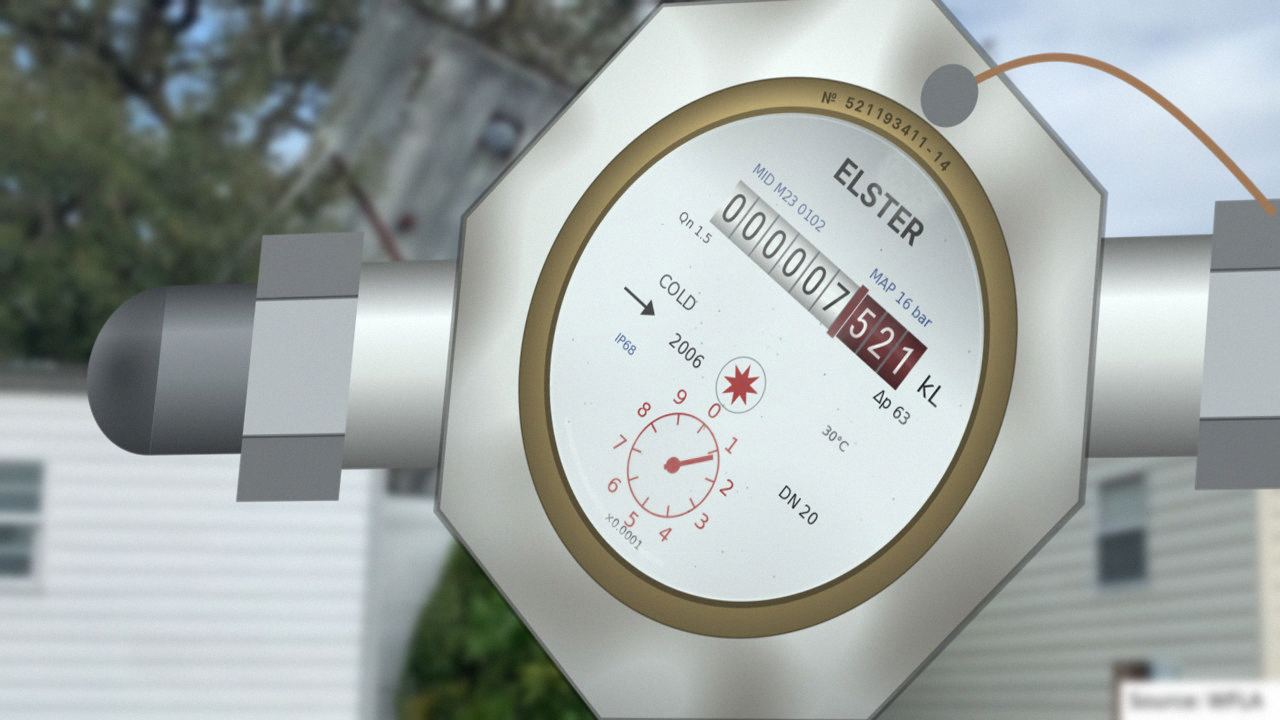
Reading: value=7.5211 unit=kL
